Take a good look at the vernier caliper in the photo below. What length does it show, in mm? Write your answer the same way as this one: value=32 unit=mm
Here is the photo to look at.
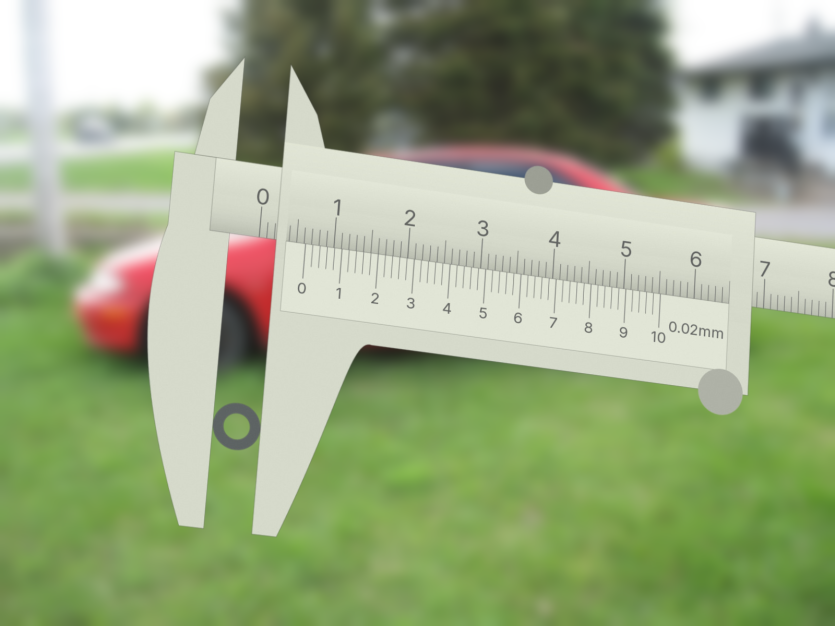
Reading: value=6.2 unit=mm
